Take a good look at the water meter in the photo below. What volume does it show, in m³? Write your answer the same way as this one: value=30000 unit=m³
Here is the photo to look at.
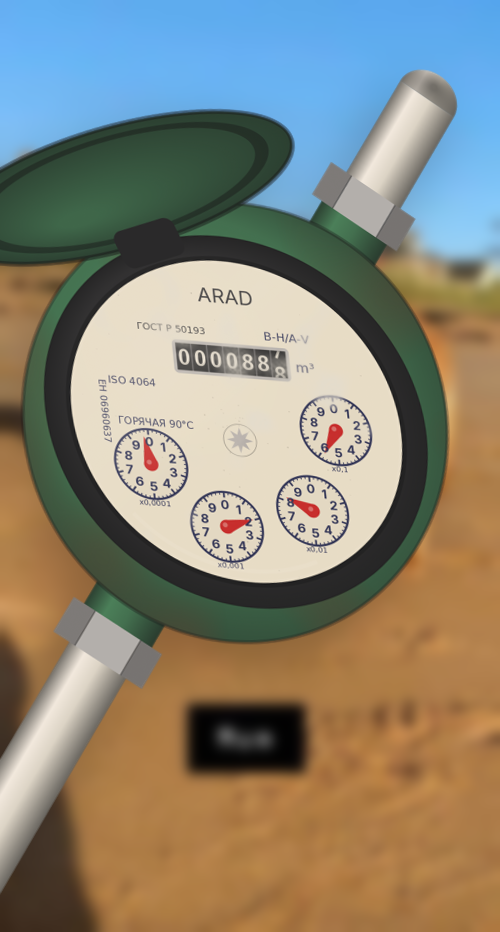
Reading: value=887.5819 unit=m³
